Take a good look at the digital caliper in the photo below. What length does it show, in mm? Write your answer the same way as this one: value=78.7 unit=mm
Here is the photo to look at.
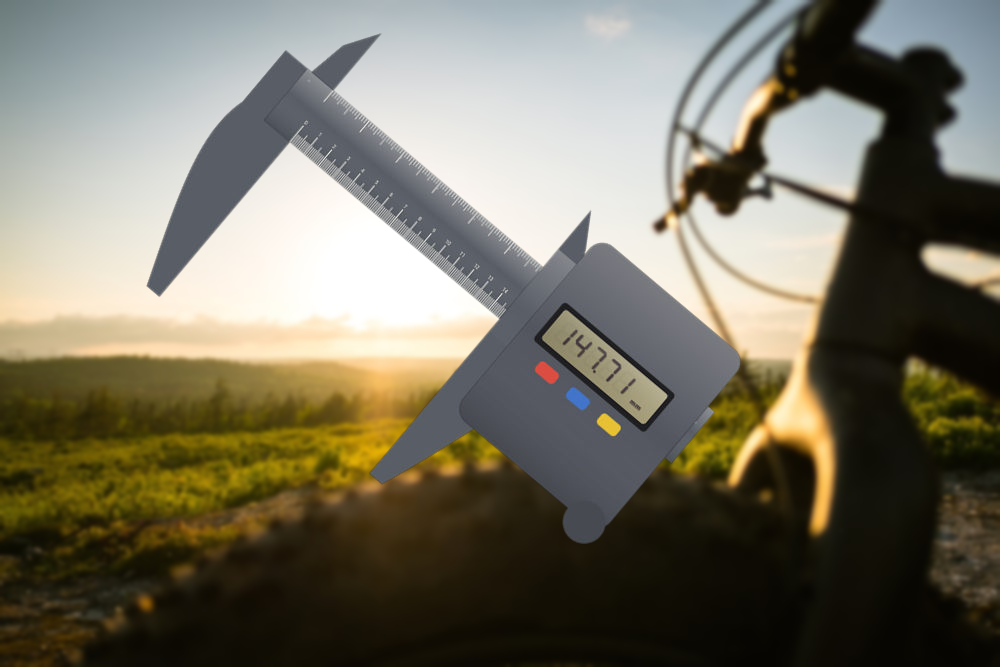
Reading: value=147.71 unit=mm
